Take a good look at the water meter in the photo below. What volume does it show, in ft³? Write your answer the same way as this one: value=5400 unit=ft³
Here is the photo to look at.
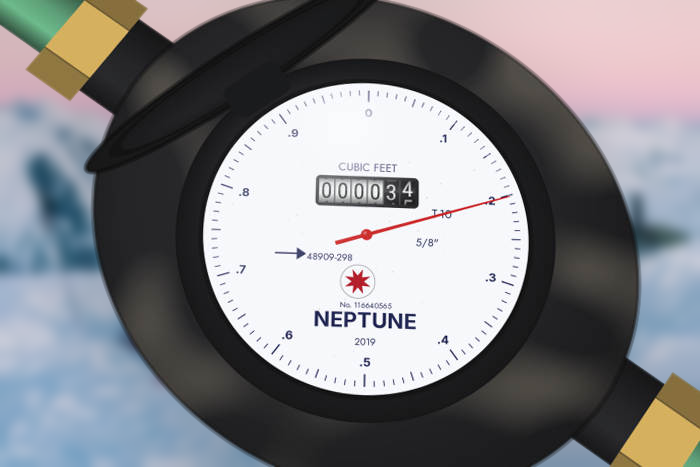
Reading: value=34.20 unit=ft³
